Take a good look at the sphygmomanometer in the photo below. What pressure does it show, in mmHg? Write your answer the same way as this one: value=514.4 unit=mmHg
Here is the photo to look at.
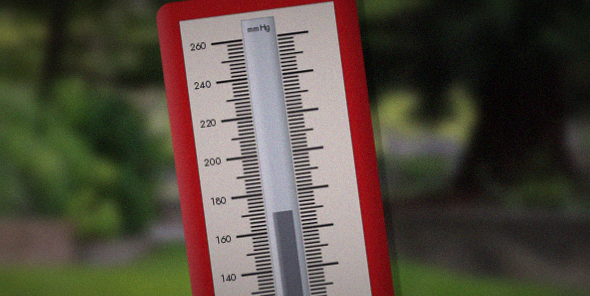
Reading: value=170 unit=mmHg
